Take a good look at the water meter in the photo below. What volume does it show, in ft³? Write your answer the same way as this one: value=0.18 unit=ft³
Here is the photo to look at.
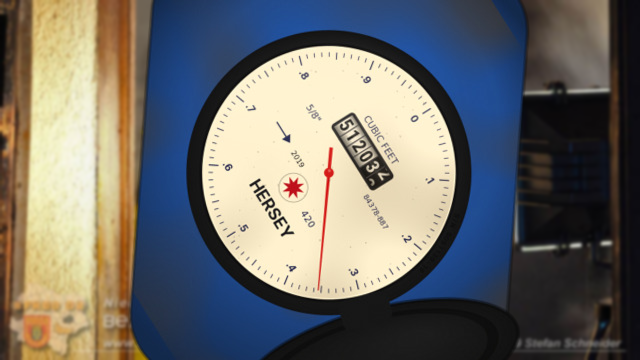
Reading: value=512032.35 unit=ft³
